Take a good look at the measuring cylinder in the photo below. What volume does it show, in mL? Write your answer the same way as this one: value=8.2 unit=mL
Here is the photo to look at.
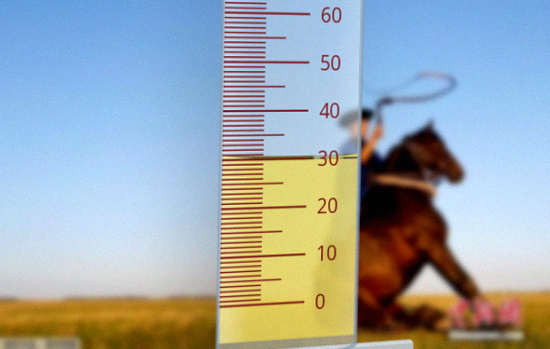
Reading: value=30 unit=mL
